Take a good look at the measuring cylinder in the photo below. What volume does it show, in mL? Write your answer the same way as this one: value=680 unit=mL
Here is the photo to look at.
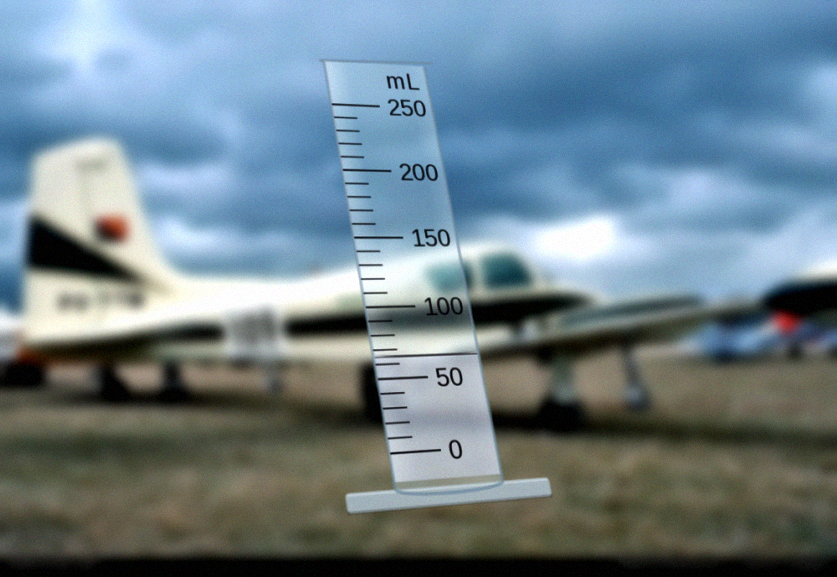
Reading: value=65 unit=mL
